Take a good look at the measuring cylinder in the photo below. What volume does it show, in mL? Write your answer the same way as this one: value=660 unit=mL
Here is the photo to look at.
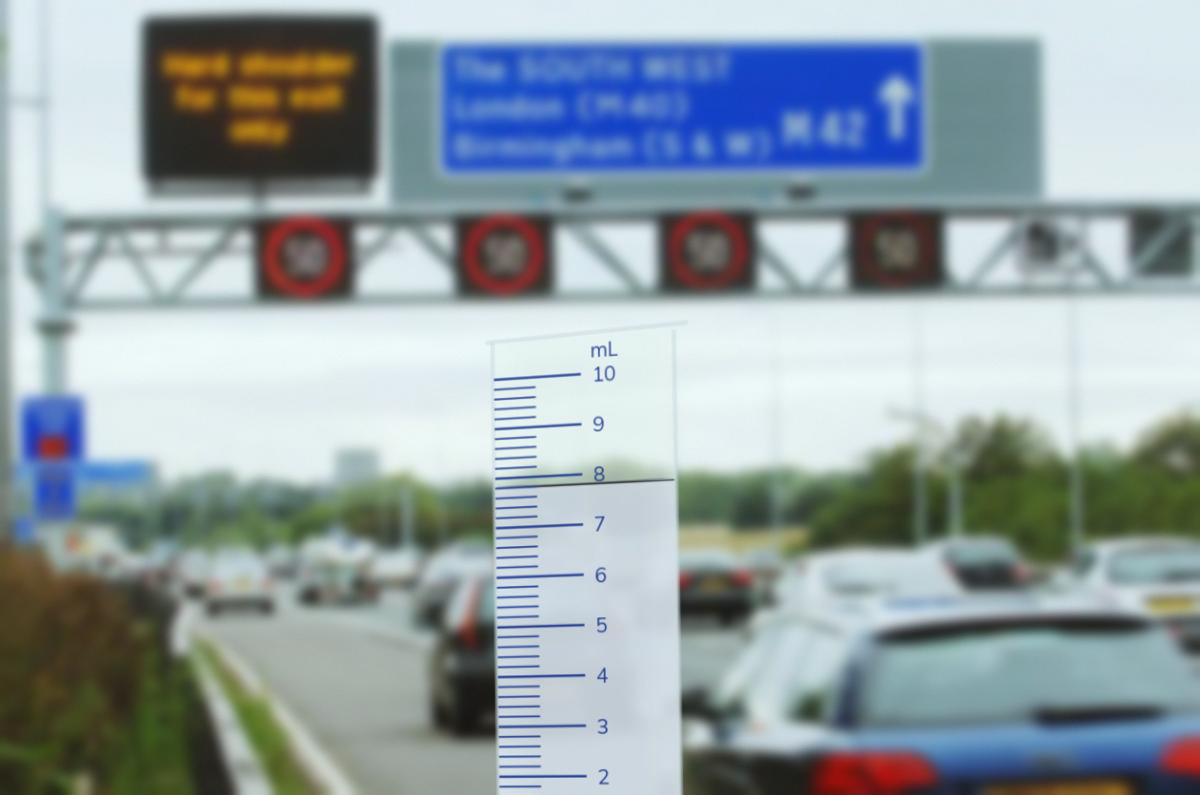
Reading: value=7.8 unit=mL
